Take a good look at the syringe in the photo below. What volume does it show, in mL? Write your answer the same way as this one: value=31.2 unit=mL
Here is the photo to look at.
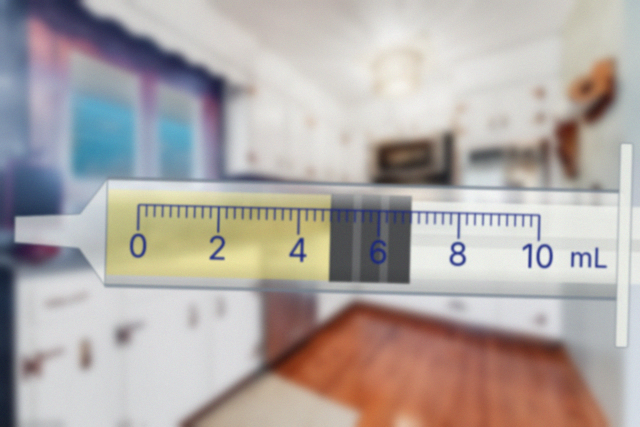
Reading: value=4.8 unit=mL
